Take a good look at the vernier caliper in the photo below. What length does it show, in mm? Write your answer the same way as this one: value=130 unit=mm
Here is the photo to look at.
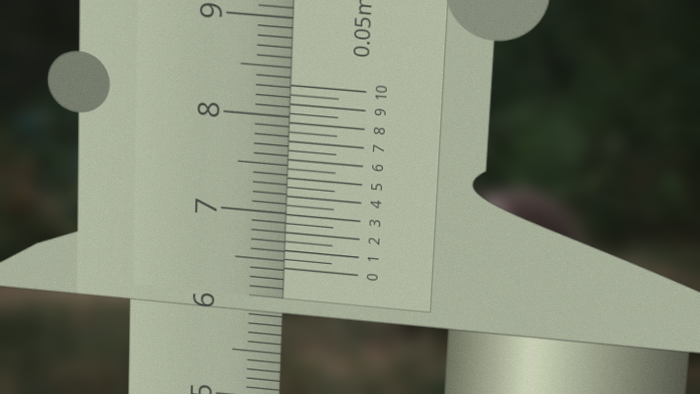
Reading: value=64.2 unit=mm
